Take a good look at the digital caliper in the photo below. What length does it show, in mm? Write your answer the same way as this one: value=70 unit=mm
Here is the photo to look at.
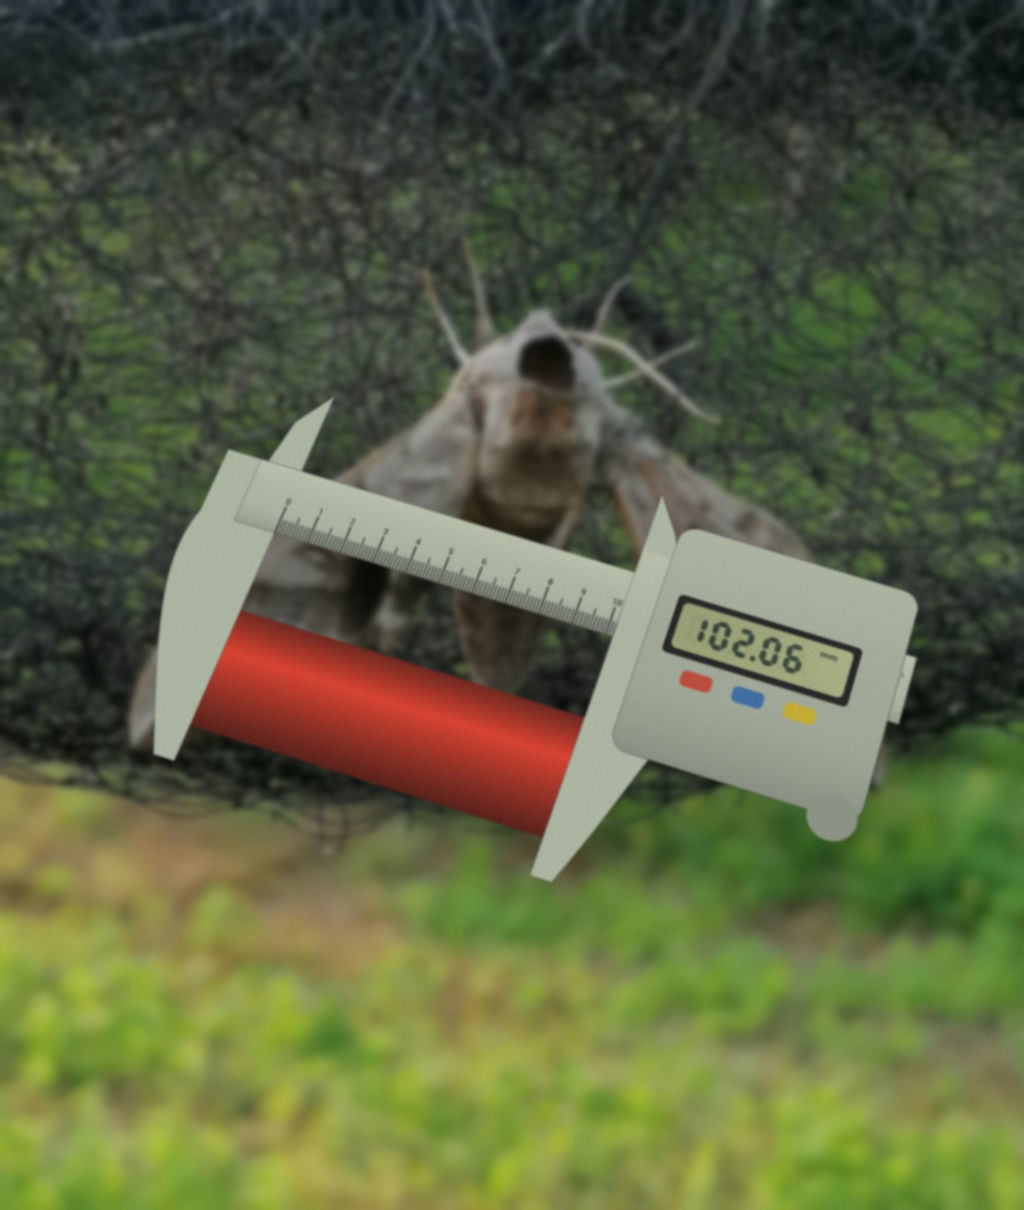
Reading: value=102.06 unit=mm
